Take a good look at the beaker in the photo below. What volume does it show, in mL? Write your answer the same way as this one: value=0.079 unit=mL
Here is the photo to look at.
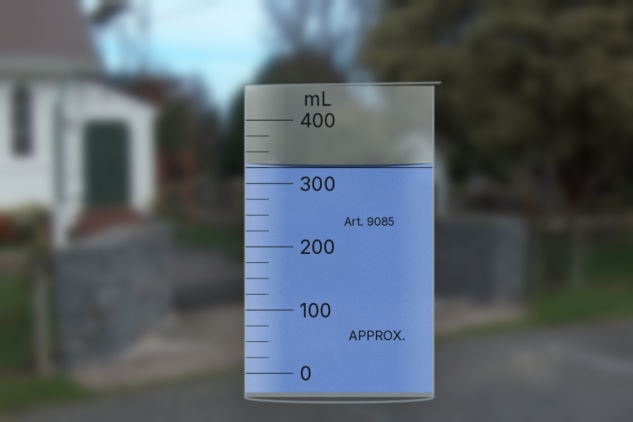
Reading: value=325 unit=mL
